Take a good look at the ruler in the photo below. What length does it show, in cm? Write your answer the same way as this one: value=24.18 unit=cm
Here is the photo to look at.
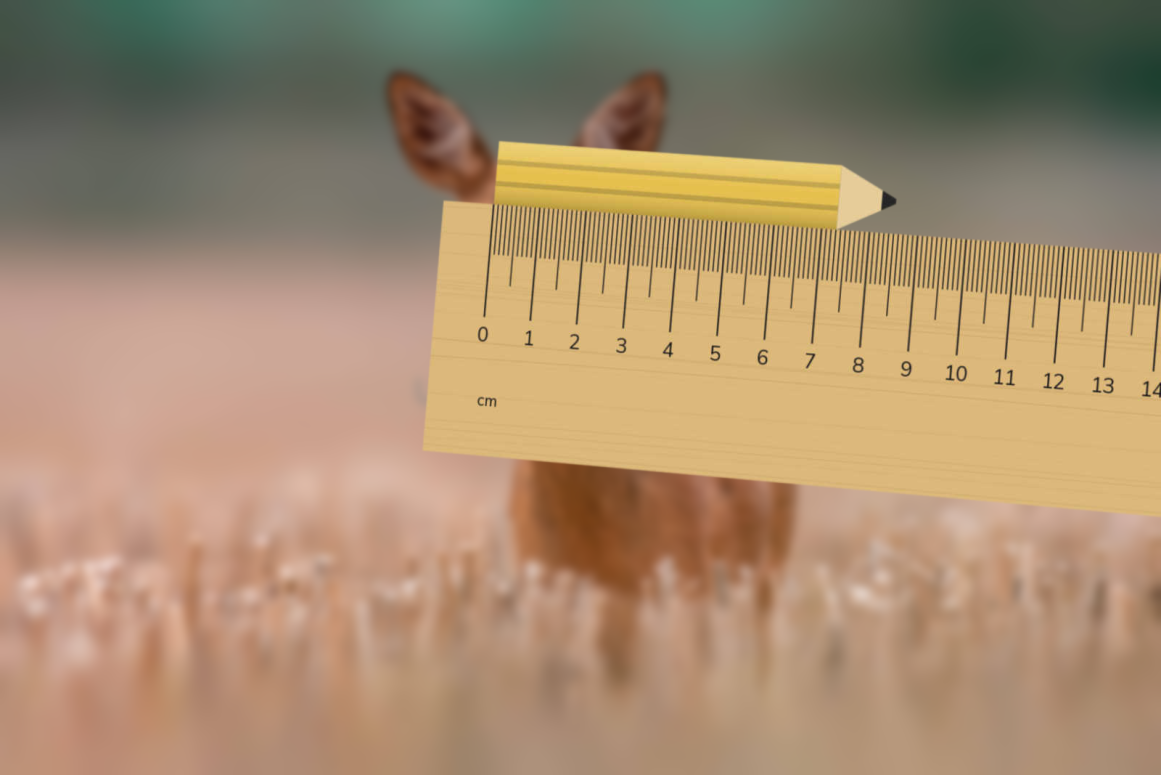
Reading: value=8.5 unit=cm
